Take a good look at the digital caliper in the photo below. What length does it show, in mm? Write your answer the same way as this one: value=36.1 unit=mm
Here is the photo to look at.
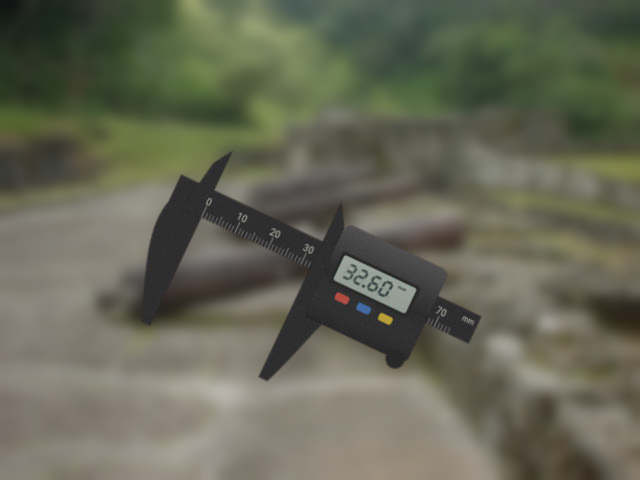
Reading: value=32.60 unit=mm
